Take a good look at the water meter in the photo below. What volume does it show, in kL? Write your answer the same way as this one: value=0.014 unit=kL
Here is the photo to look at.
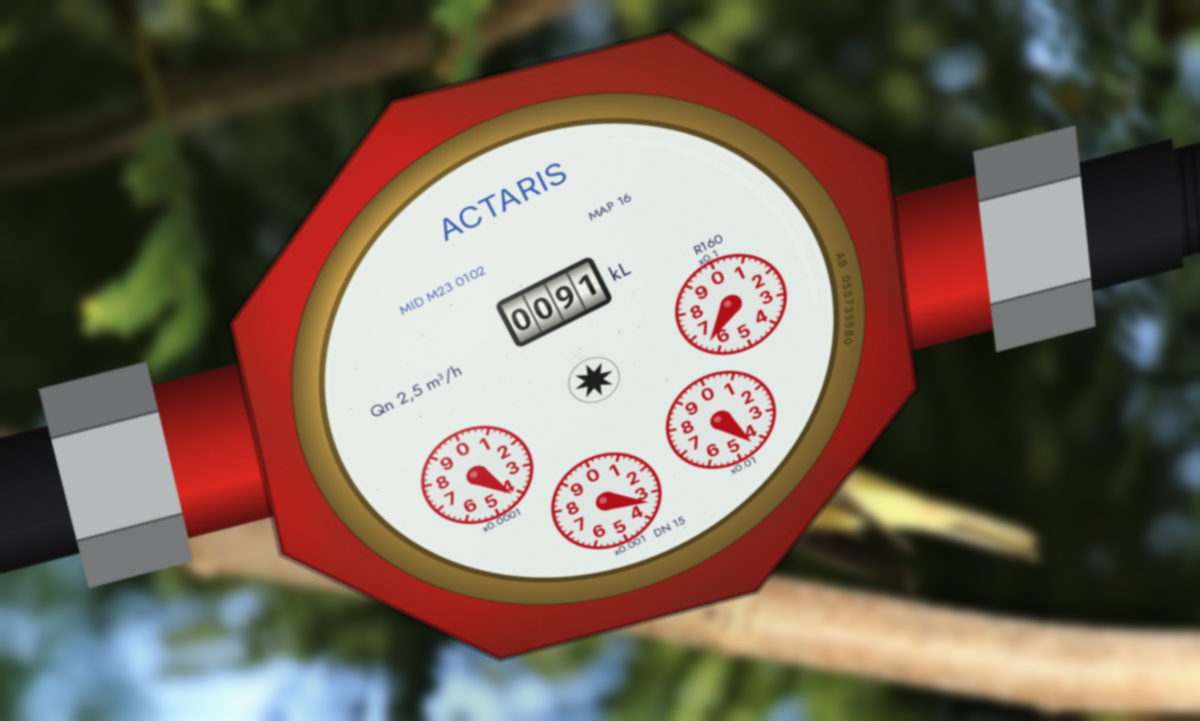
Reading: value=91.6434 unit=kL
